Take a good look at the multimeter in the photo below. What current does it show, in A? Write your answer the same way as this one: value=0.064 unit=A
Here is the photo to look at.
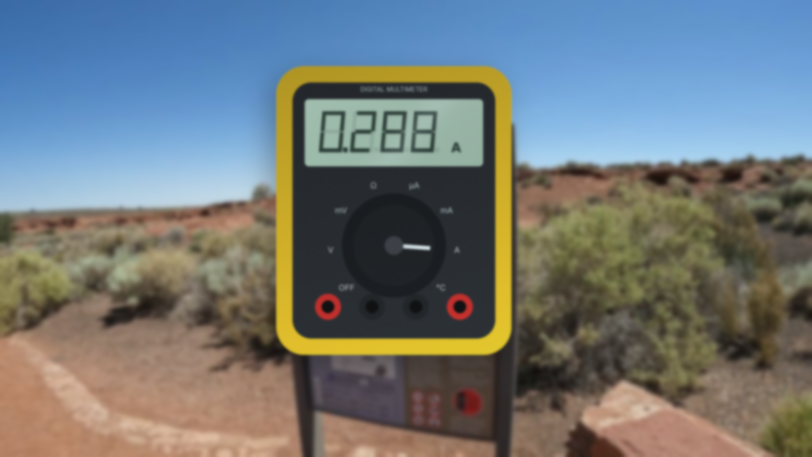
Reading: value=0.288 unit=A
